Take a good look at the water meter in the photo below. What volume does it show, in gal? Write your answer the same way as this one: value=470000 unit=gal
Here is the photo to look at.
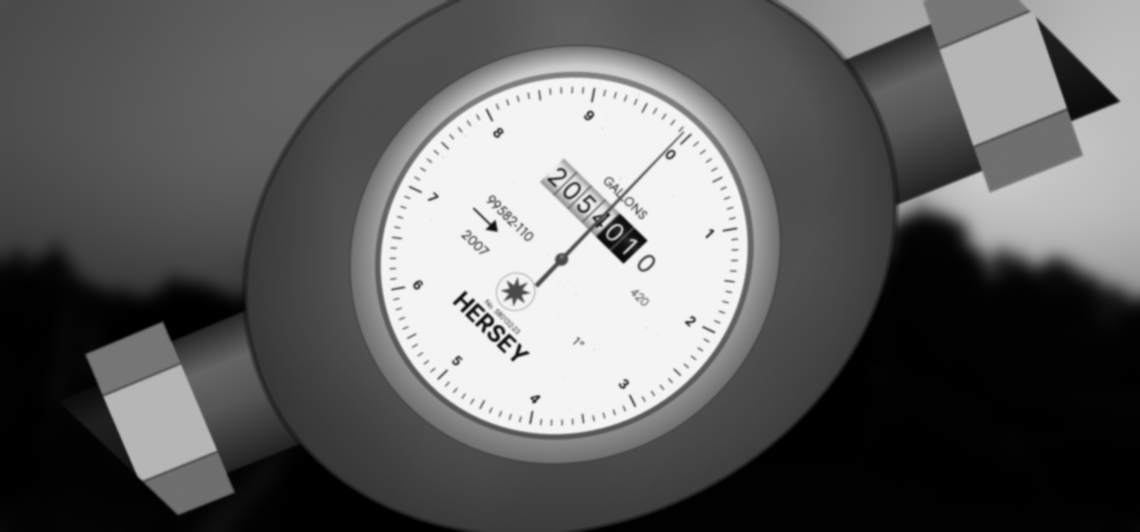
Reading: value=2054009.9 unit=gal
